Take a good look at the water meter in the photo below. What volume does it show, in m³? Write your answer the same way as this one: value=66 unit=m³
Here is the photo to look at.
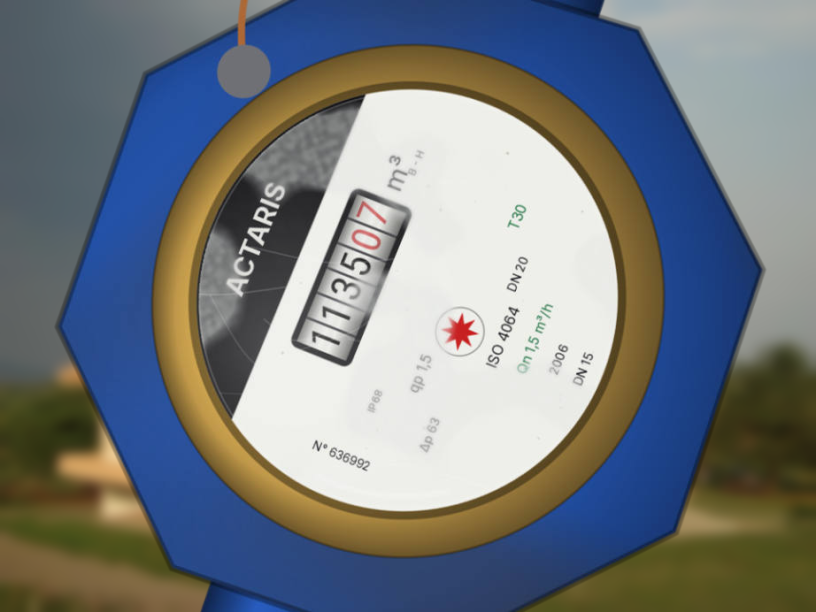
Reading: value=1135.07 unit=m³
